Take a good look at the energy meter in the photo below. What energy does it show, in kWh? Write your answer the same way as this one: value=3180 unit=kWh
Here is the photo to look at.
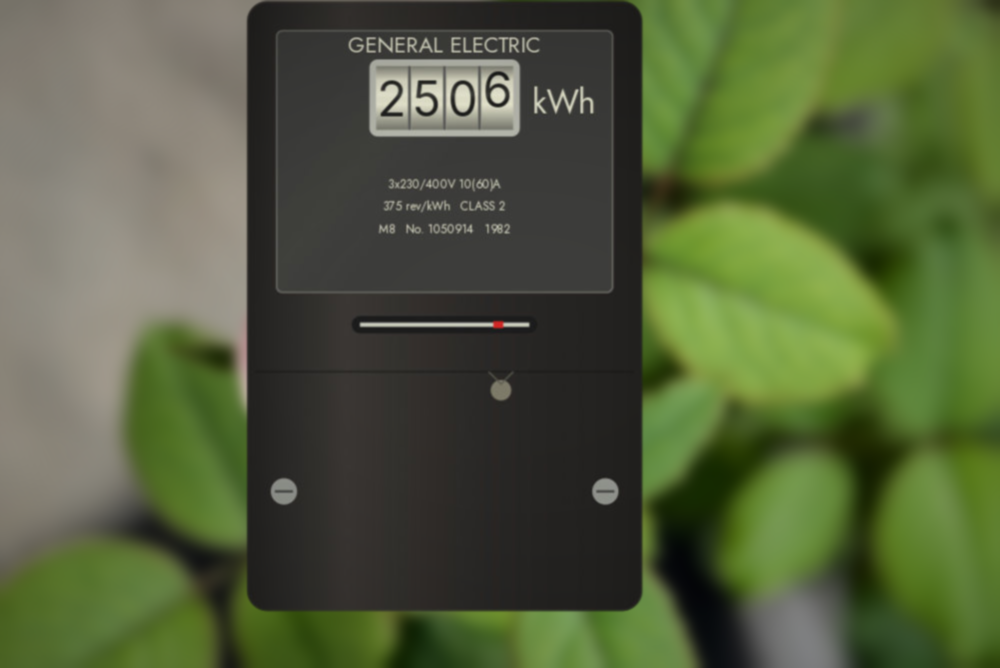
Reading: value=2506 unit=kWh
